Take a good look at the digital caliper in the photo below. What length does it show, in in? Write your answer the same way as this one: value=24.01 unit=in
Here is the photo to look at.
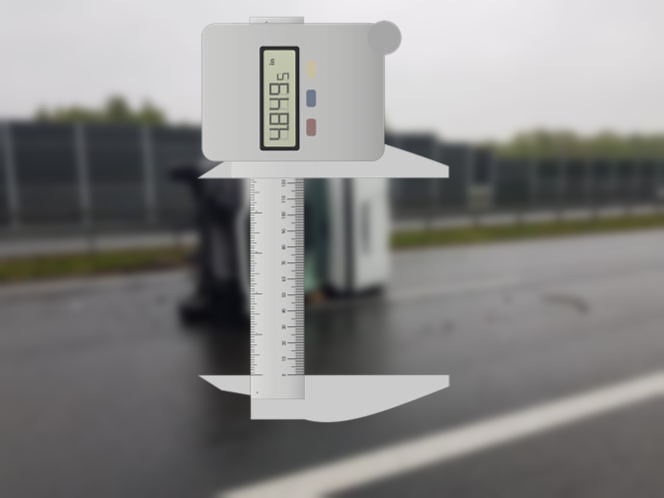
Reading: value=4.8495 unit=in
